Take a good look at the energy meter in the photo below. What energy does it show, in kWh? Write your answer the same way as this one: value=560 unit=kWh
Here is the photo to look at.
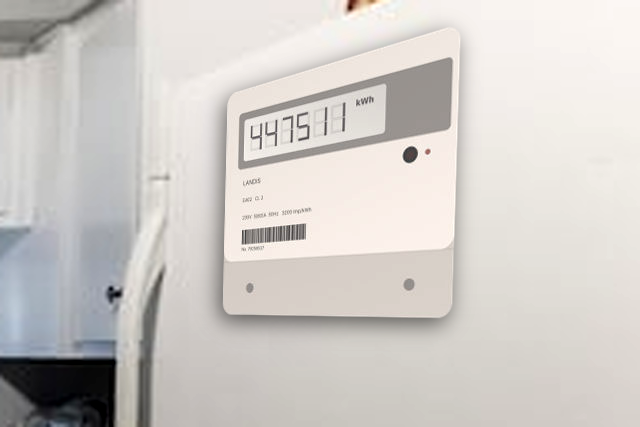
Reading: value=447511 unit=kWh
